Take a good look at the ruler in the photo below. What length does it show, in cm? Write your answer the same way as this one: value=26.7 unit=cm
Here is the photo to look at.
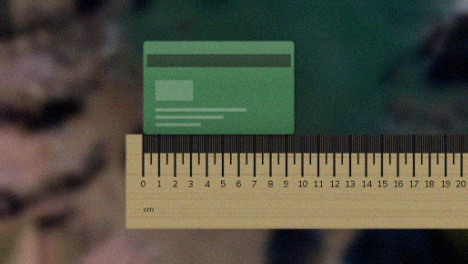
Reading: value=9.5 unit=cm
